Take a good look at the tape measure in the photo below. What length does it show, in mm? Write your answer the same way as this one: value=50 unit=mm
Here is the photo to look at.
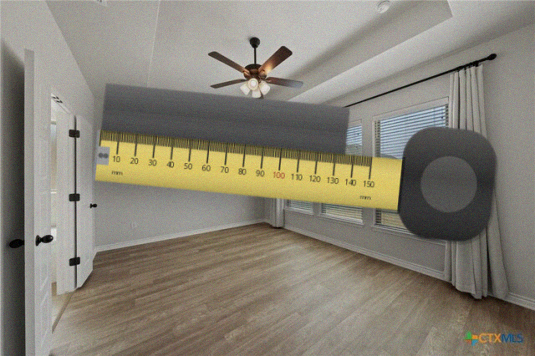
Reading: value=135 unit=mm
